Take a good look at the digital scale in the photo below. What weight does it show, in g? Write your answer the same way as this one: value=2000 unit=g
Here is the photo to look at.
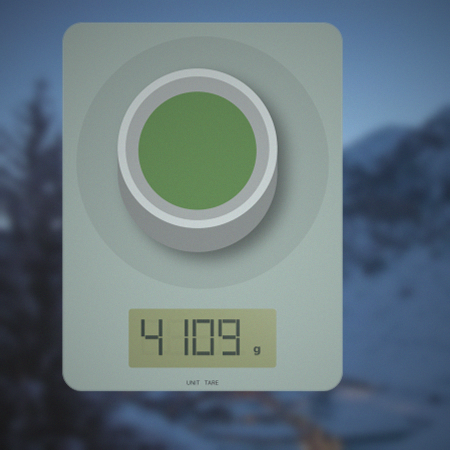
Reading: value=4109 unit=g
